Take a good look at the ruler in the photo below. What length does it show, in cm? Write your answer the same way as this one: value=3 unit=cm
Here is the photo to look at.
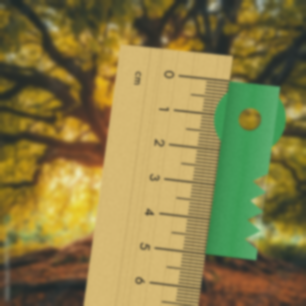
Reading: value=5 unit=cm
